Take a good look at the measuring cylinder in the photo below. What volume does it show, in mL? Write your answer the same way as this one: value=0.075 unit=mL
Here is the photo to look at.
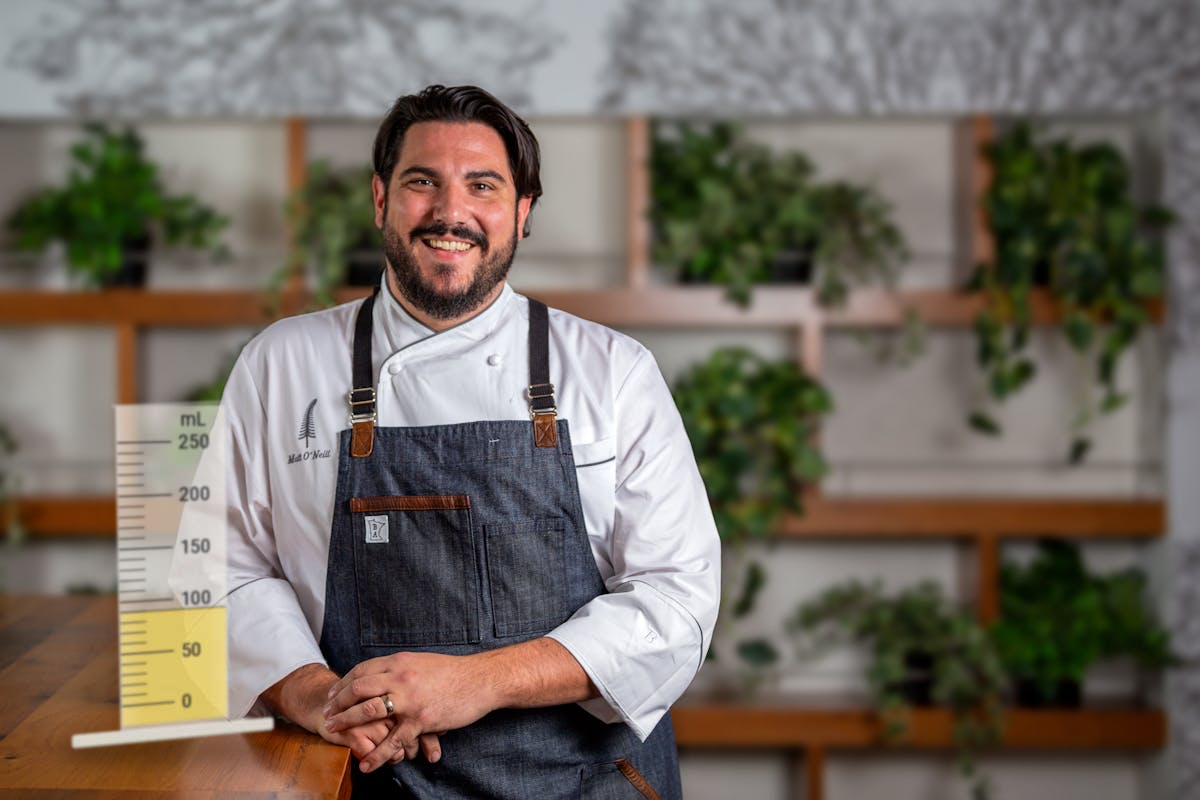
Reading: value=90 unit=mL
